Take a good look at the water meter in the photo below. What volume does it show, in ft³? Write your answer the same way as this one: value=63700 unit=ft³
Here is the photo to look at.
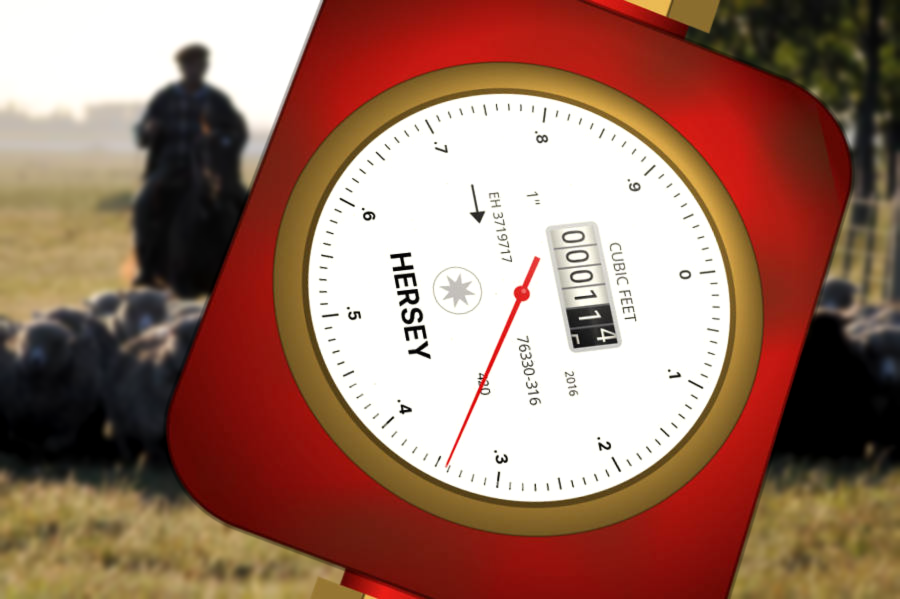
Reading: value=114.34 unit=ft³
